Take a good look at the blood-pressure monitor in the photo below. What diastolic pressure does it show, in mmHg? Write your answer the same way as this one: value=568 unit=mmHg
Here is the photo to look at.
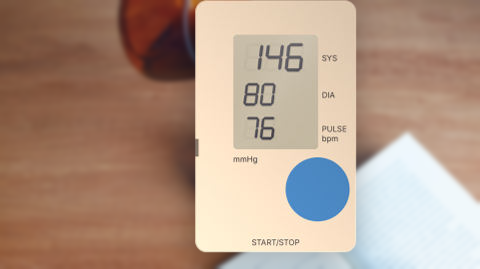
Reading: value=80 unit=mmHg
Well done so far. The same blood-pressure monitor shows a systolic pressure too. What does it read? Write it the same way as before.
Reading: value=146 unit=mmHg
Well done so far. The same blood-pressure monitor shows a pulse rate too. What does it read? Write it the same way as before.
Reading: value=76 unit=bpm
